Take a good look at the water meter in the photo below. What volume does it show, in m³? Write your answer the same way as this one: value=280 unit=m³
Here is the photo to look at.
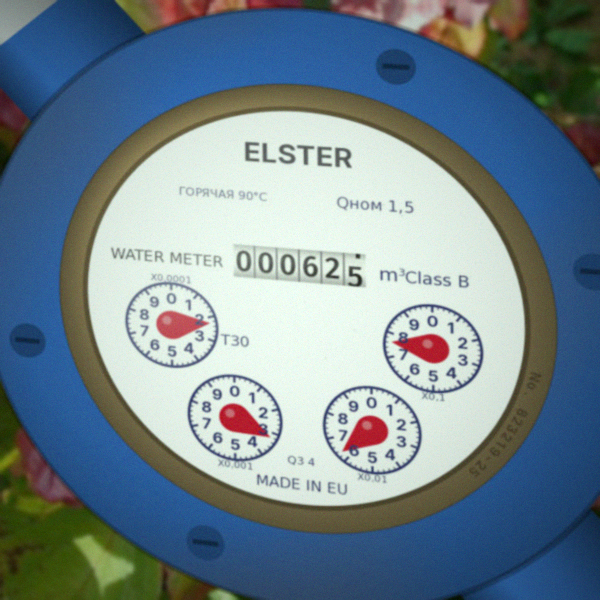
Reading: value=624.7632 unit=m³
